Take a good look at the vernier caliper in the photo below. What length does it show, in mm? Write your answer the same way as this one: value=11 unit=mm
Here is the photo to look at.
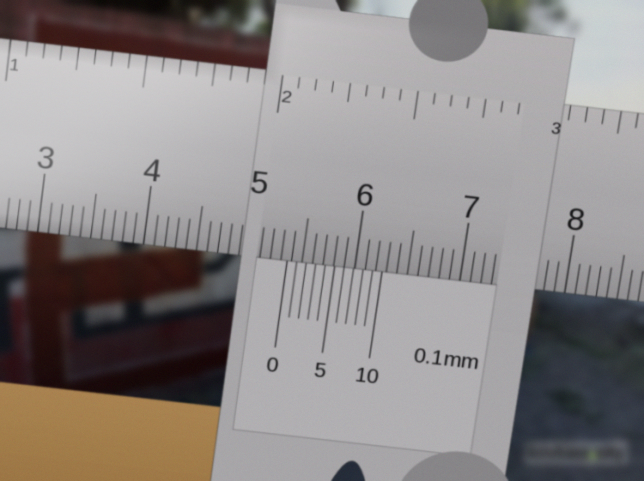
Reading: value=53.6 unit=mm
